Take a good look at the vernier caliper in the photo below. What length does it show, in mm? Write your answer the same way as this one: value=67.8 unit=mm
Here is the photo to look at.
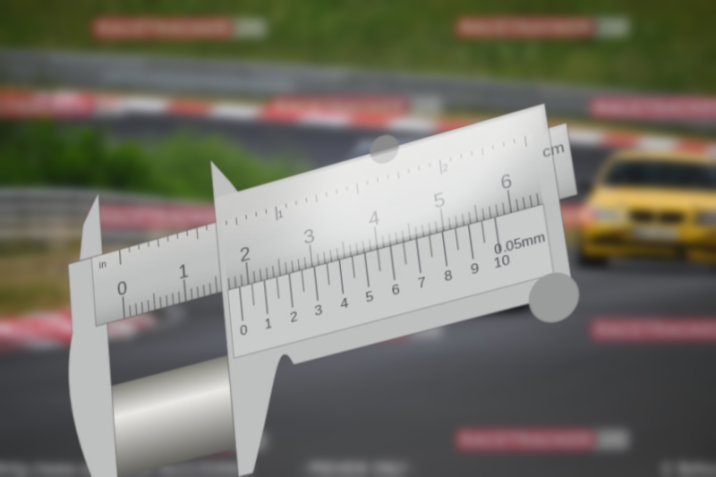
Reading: value=18.6 unit=mm
